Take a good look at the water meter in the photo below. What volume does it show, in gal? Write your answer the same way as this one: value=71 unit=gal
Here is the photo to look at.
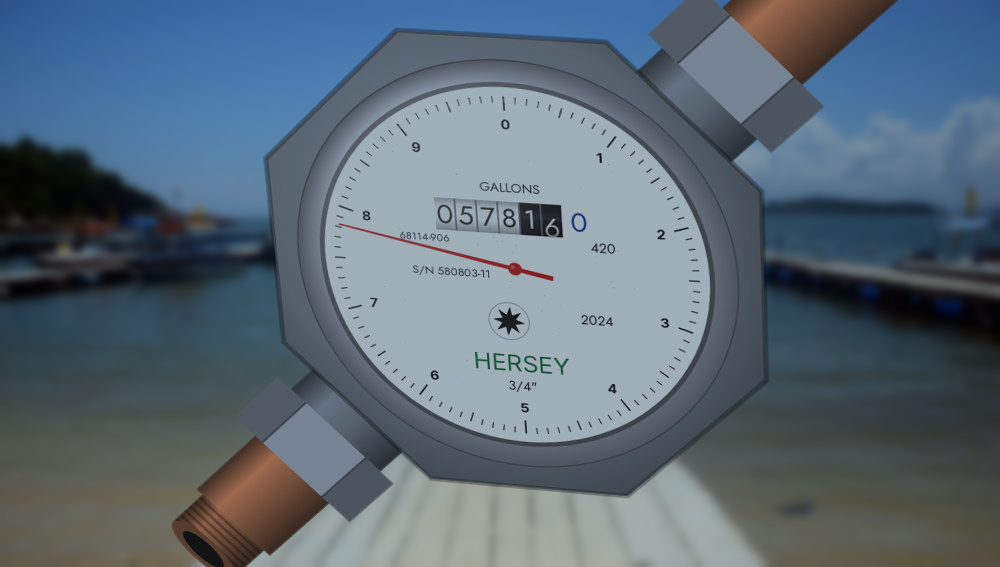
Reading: value=578157.8 unit=gal
